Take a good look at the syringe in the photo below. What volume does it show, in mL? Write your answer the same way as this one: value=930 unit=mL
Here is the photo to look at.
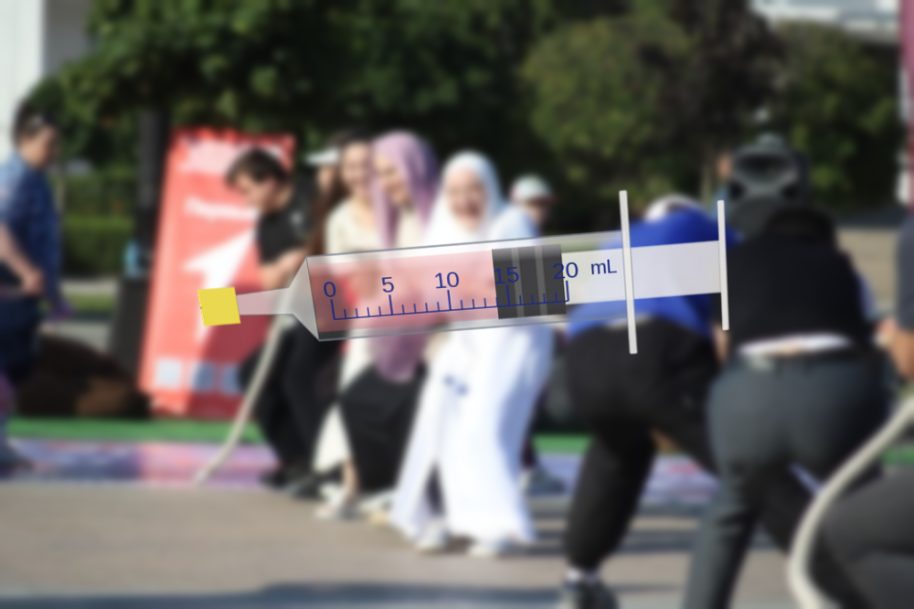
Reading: value=14 unit=mL
